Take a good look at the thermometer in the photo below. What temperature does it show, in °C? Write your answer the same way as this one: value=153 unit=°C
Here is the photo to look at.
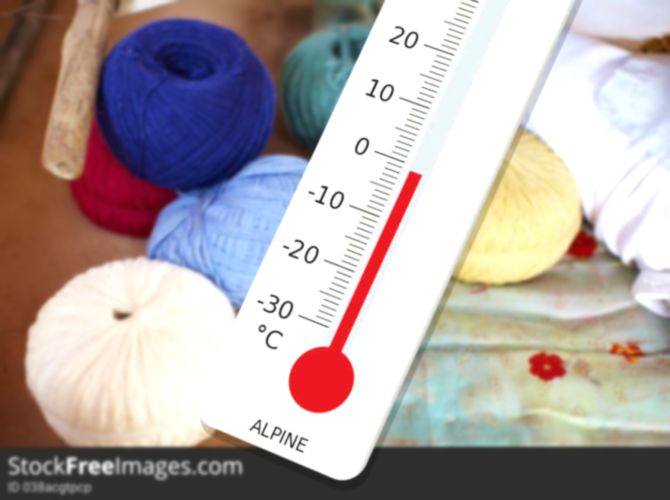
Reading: value=-1 unit=°C
